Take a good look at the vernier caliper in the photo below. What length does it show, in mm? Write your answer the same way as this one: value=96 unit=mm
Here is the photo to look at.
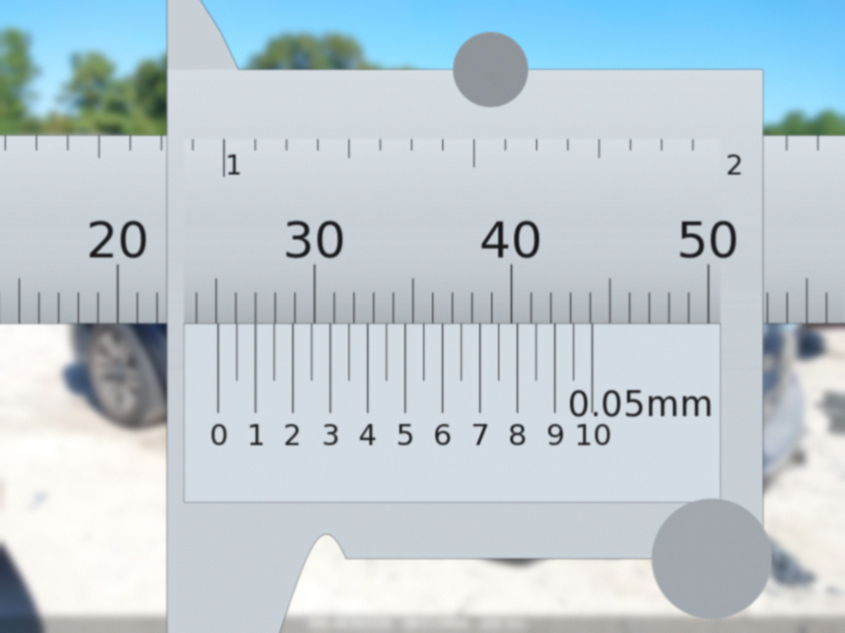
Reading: value=25.1 unit=mm
